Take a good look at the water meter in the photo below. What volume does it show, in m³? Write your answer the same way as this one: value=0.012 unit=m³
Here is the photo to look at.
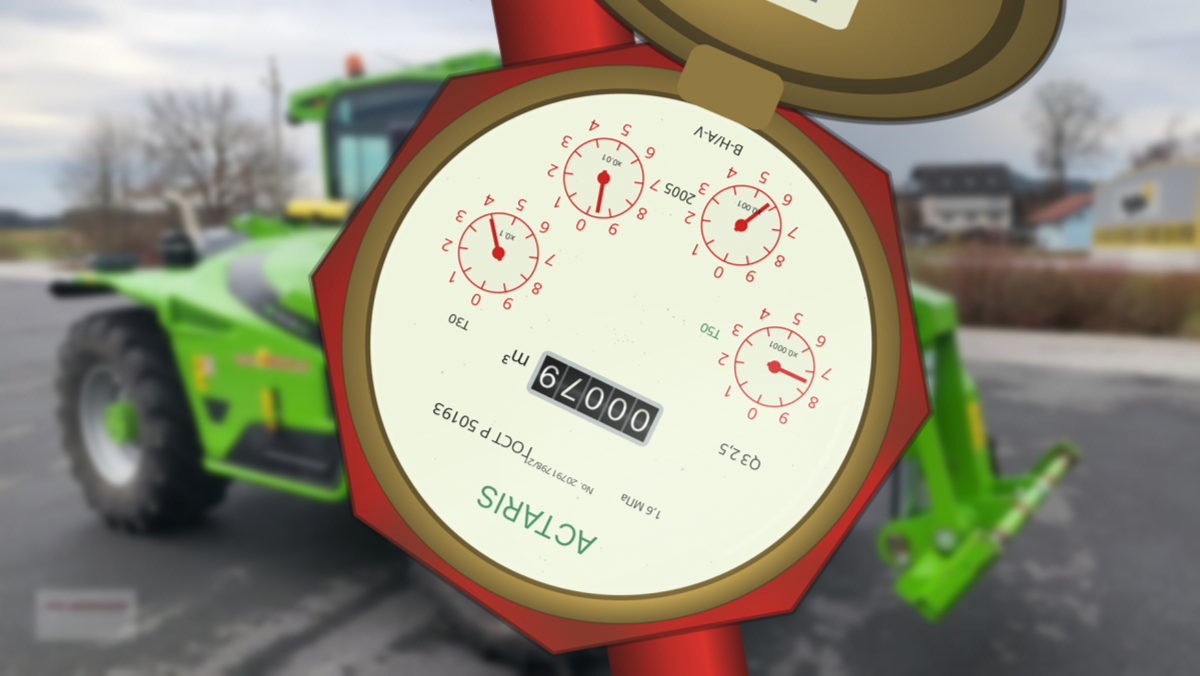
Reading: value=79.3957 unit=m³
